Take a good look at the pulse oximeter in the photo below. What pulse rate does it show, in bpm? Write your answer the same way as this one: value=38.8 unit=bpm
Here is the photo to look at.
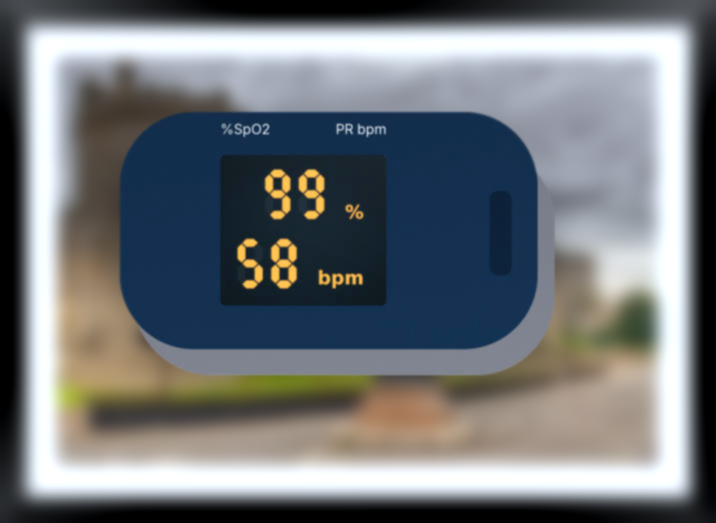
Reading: value=58 unit=bpm
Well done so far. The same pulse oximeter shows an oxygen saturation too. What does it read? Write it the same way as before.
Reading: value=99 unit=%
